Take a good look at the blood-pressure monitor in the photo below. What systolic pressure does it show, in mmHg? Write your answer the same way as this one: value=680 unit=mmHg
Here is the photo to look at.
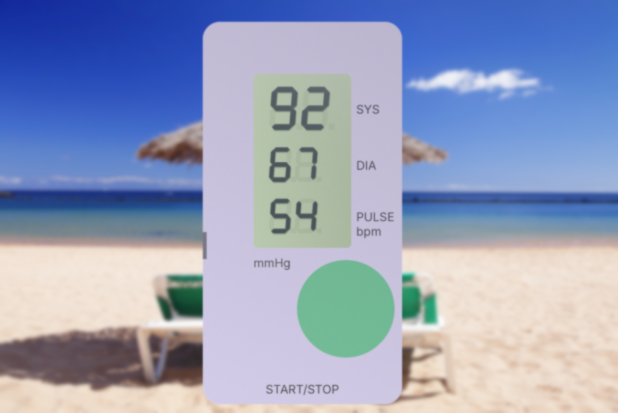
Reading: value=92 unit=mmHg
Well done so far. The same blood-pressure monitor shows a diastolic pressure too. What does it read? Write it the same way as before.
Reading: value=67 unit=mmHg
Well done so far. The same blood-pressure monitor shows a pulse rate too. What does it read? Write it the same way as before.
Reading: value=54 unit=bpm
